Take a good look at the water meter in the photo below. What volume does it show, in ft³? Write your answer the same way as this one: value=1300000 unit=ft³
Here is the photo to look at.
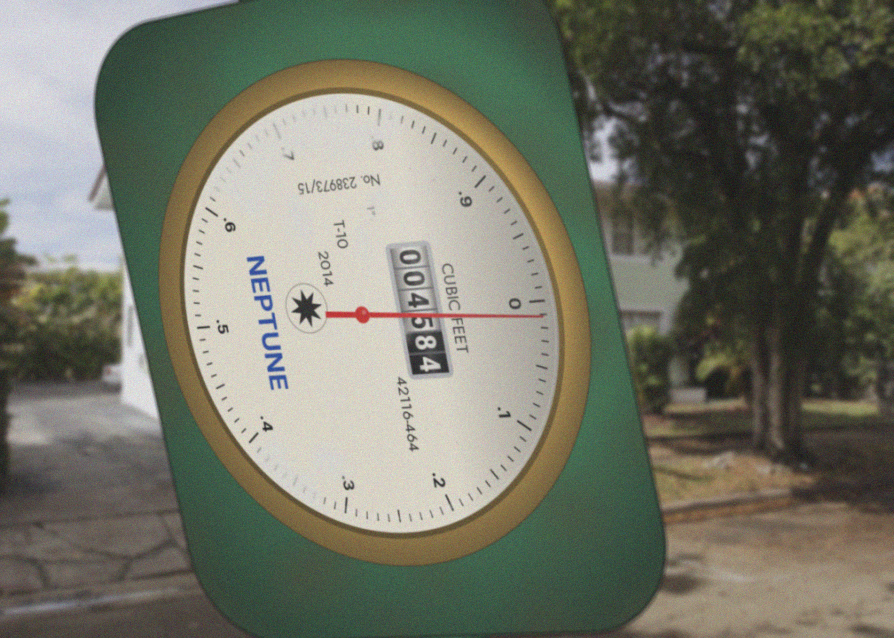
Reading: value=4584.01 unit=ft³
